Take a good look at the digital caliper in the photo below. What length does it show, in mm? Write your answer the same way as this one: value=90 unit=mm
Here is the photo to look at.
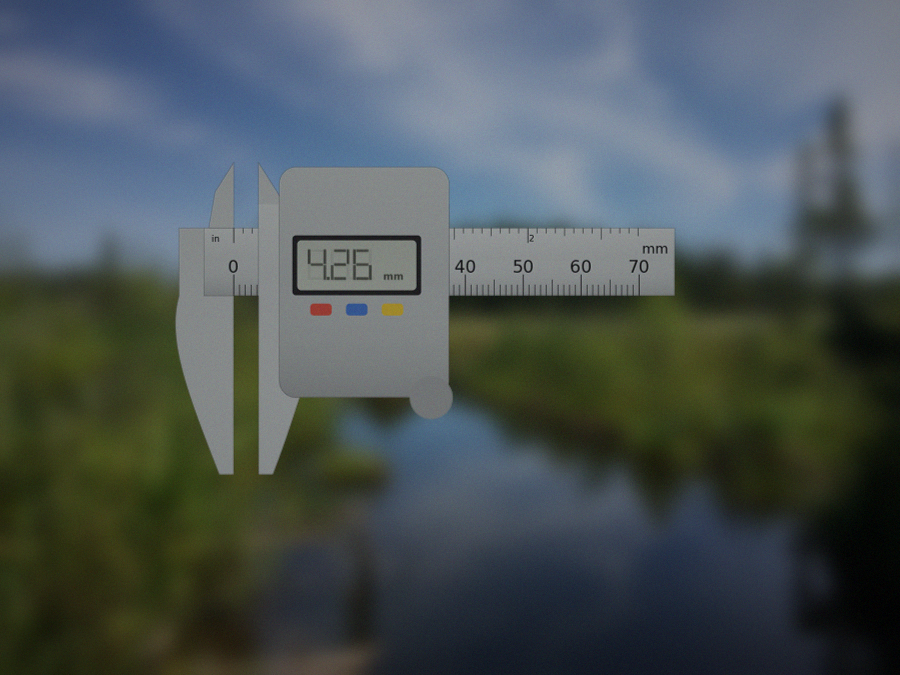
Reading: value=4.26 unit=mm
